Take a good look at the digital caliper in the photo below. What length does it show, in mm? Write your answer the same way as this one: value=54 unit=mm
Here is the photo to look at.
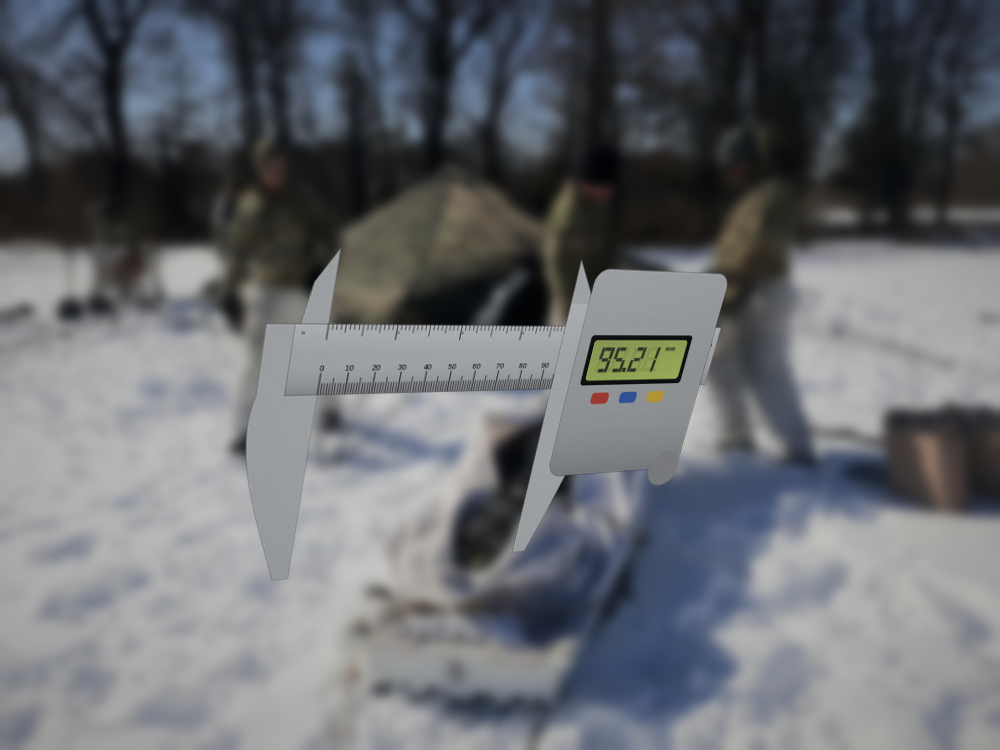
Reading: value=95.21 unit=mm
